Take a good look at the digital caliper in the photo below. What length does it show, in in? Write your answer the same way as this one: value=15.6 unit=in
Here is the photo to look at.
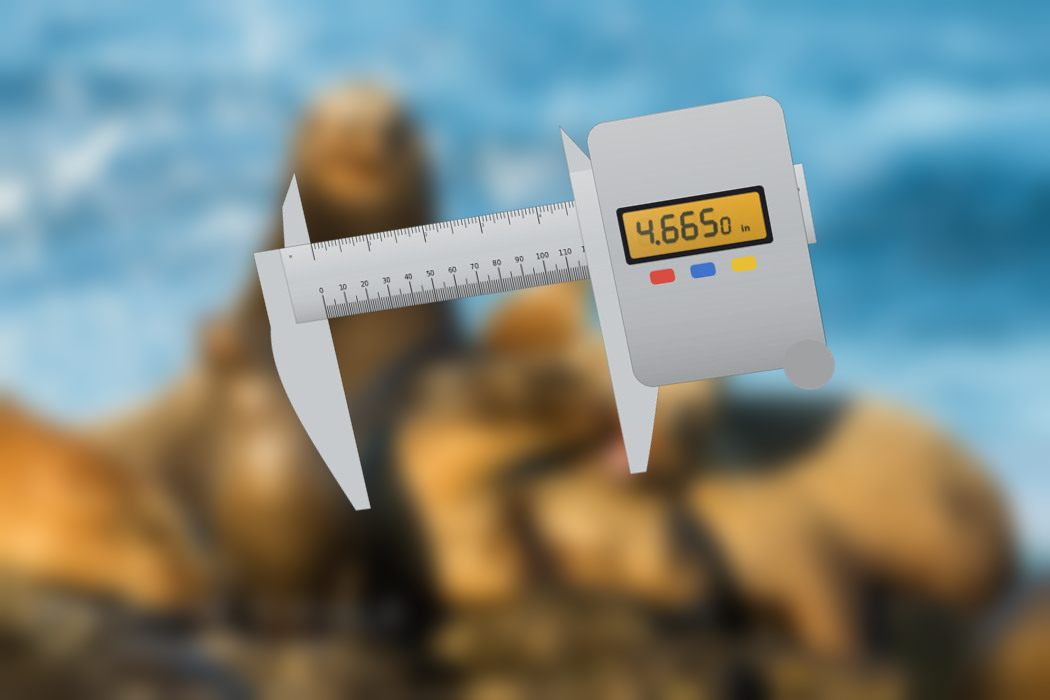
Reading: value=4.6650 unit=in
